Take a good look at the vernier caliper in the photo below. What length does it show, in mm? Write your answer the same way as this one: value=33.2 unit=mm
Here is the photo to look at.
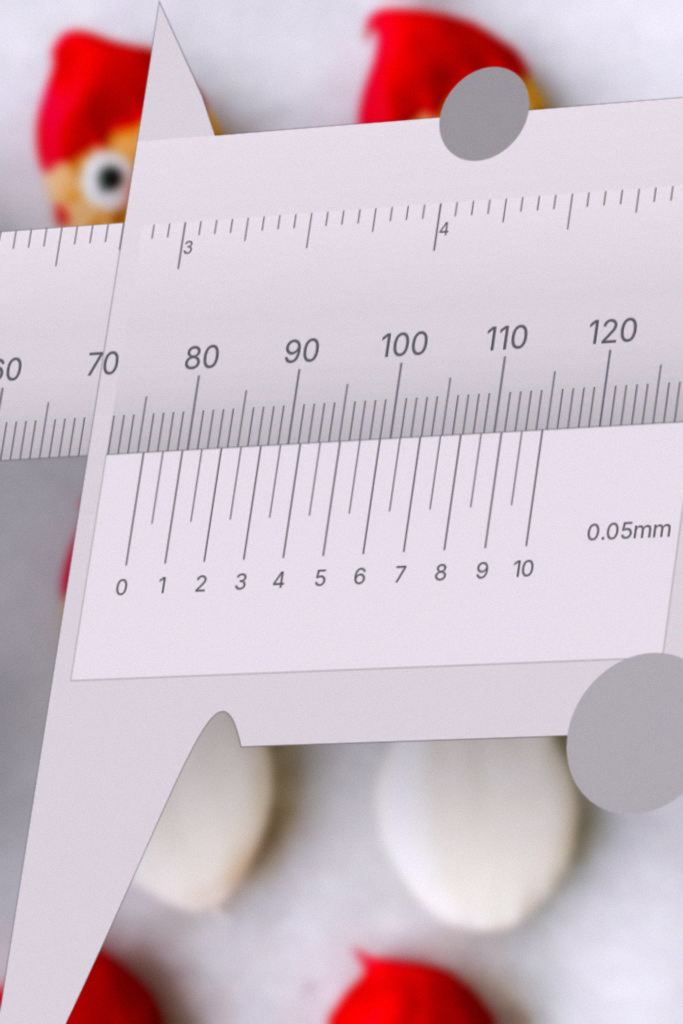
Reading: value=75.6 unit=mm
